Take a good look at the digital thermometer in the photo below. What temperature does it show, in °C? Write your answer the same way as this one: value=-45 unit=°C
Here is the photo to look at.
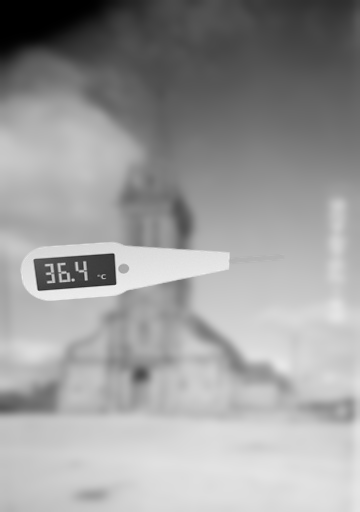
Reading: value=36.4 unit=°C
